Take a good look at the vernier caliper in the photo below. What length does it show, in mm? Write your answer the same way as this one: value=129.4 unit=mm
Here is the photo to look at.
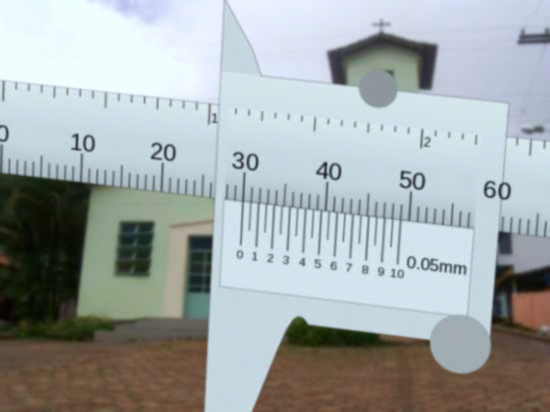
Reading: value=30.0 unit=mm
